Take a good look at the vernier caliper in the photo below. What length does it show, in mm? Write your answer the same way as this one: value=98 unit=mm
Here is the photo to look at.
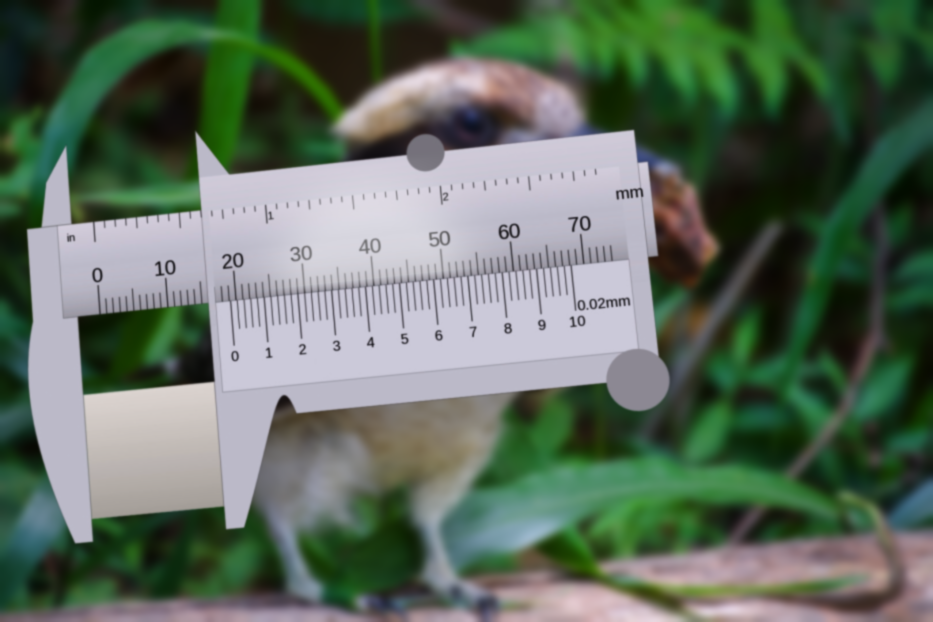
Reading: value=19.2 unit=mm
